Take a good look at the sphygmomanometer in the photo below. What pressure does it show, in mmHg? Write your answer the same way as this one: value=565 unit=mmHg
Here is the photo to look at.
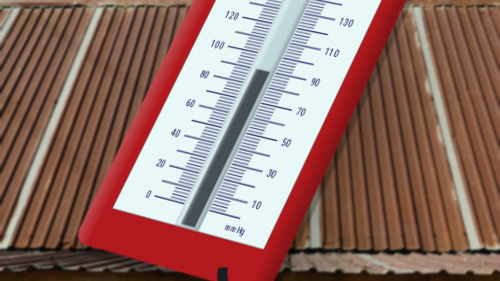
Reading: value=90 unit=mmHg
